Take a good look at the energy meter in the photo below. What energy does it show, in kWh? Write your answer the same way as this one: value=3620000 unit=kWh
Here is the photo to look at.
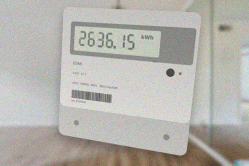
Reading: value=2636.15 unit=kWh
